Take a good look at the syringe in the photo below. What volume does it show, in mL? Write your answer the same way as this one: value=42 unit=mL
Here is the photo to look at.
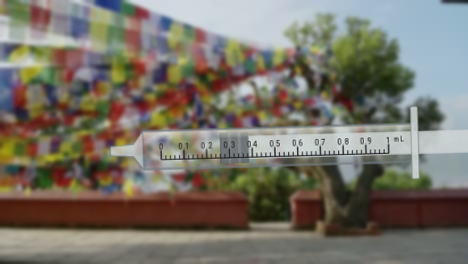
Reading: value=0.26 unit=mL
